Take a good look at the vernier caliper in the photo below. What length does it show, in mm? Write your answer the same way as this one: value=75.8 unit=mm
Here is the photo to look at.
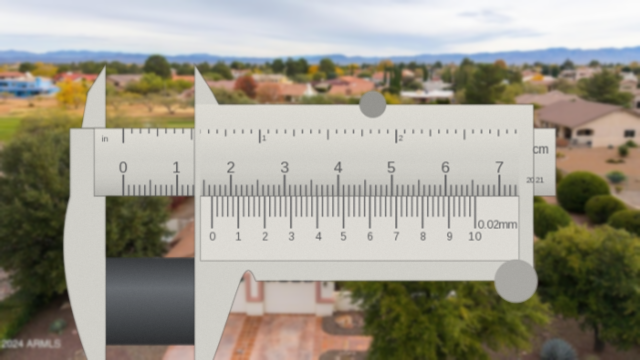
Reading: value=16.5 unit=mm
